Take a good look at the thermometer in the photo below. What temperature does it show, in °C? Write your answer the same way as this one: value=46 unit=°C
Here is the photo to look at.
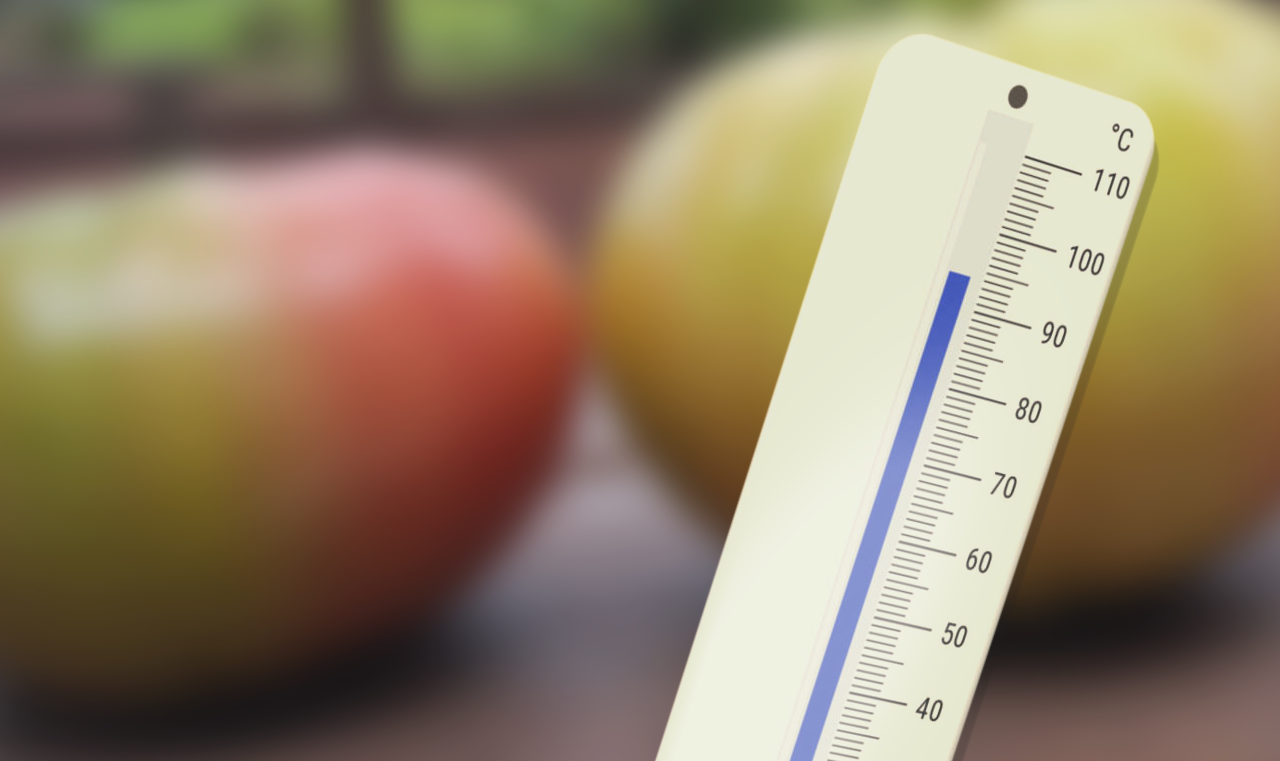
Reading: value=94 unit=°C
